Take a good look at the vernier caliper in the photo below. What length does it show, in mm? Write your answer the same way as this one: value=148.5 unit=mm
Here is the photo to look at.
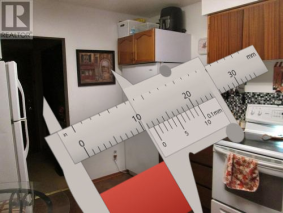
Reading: value=11.8 unit=mm
